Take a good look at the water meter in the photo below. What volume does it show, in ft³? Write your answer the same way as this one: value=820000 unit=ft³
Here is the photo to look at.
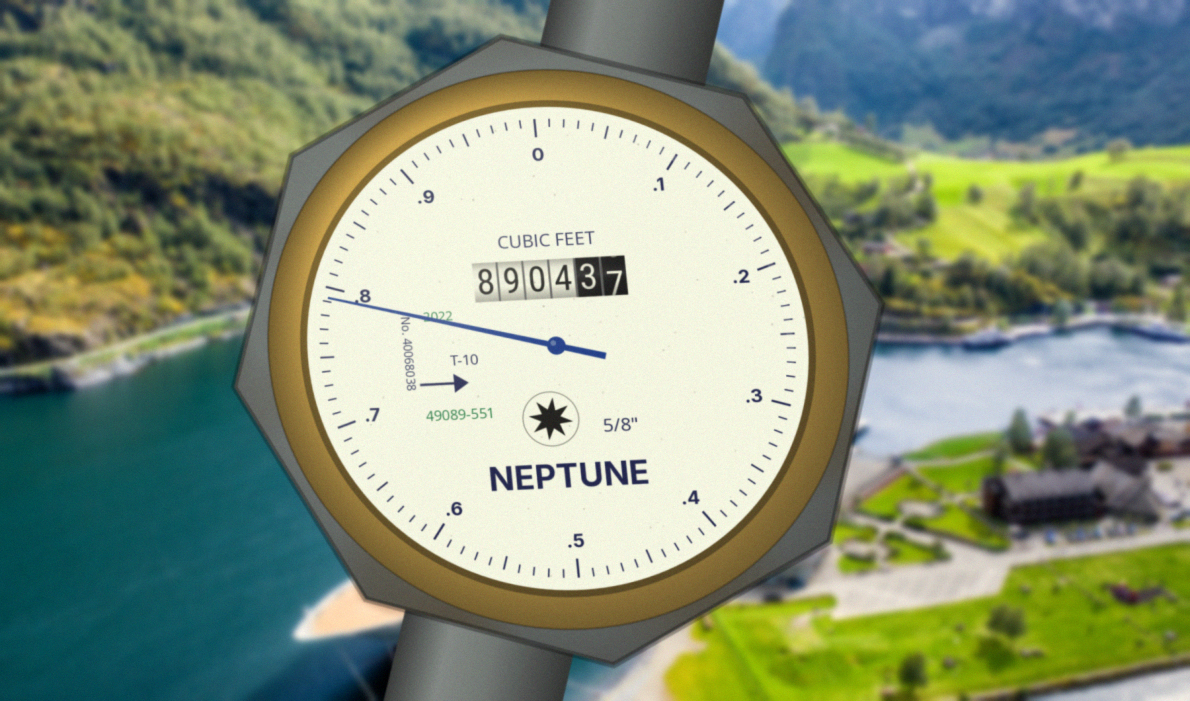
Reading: value=890436.79 unit=ft³
